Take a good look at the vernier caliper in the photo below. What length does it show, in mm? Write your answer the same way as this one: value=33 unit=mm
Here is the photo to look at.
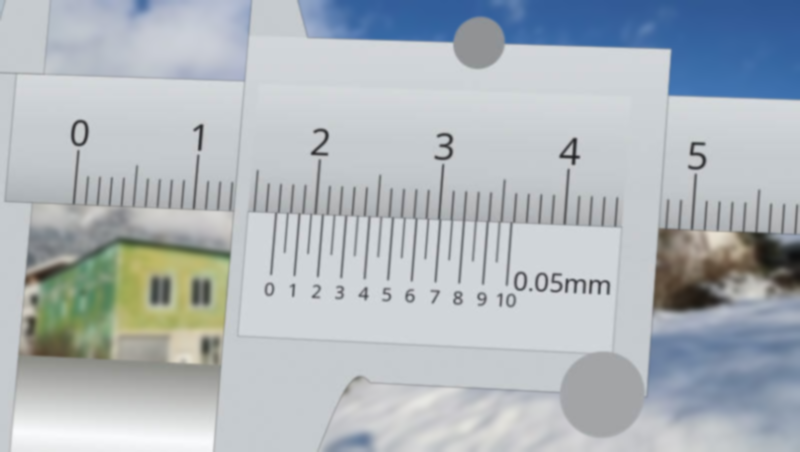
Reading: value=16.8 unit=mm
